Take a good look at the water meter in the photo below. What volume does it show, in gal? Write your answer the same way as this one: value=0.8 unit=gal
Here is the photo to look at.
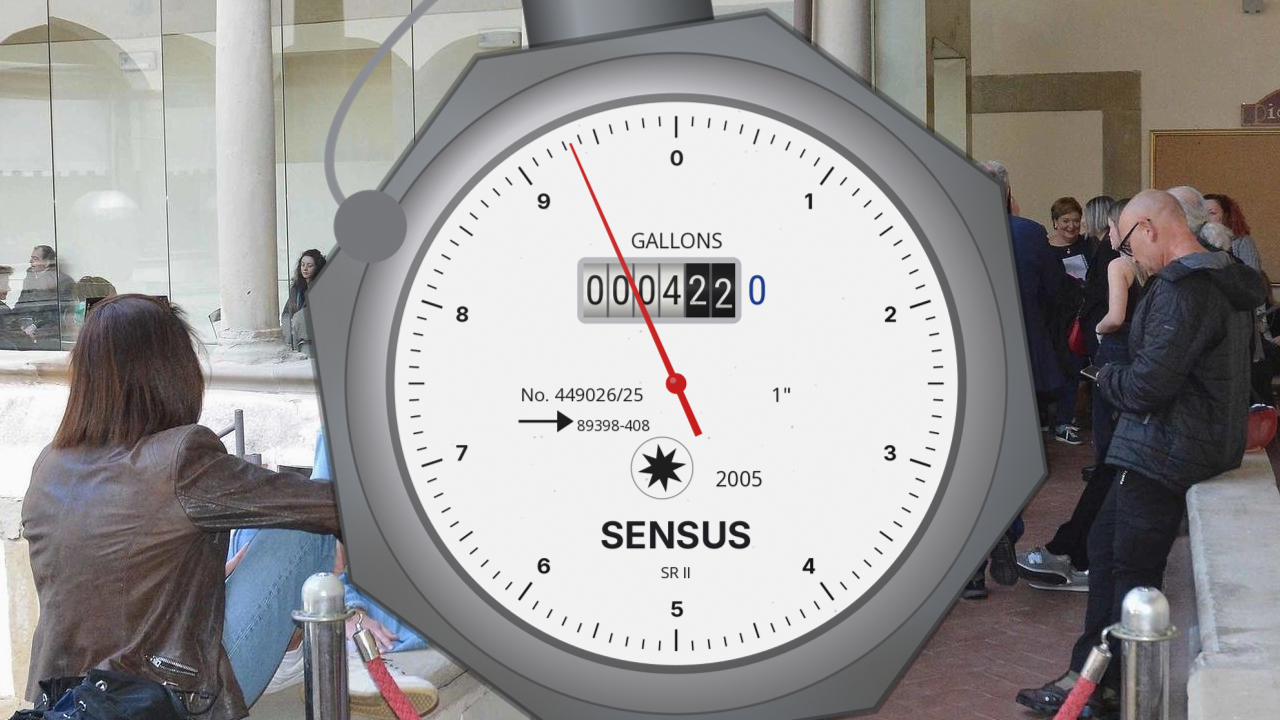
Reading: value=4219.3 unit=gal
